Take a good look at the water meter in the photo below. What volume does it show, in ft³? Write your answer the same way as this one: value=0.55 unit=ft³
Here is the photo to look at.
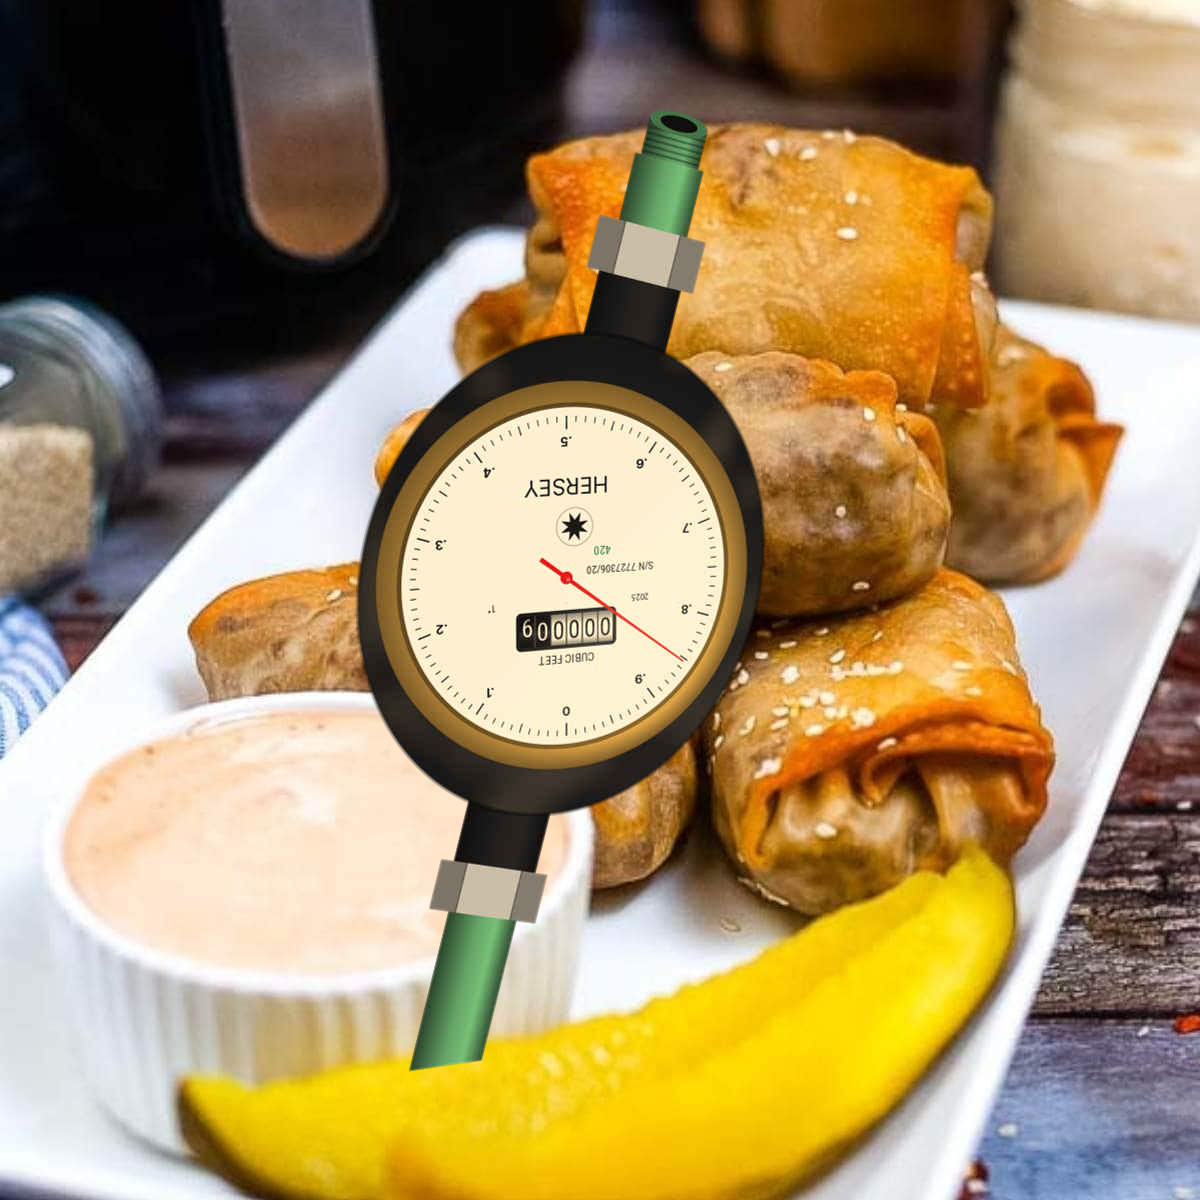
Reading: value=8.85 unit=ft³
